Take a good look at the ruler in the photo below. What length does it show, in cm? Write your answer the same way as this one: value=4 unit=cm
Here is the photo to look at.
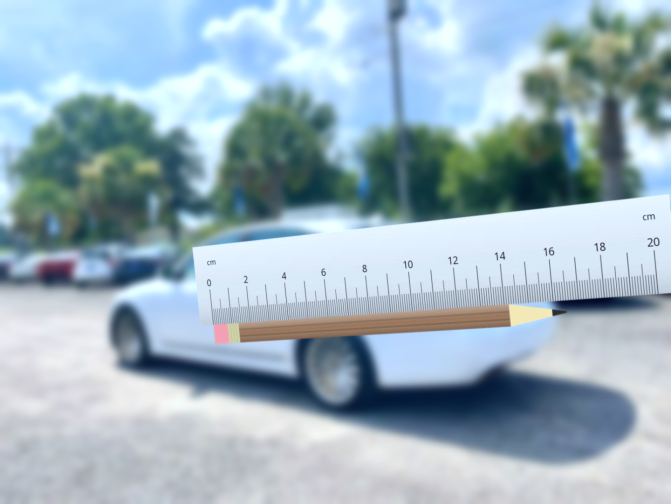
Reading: value=16.5 unit=cm
